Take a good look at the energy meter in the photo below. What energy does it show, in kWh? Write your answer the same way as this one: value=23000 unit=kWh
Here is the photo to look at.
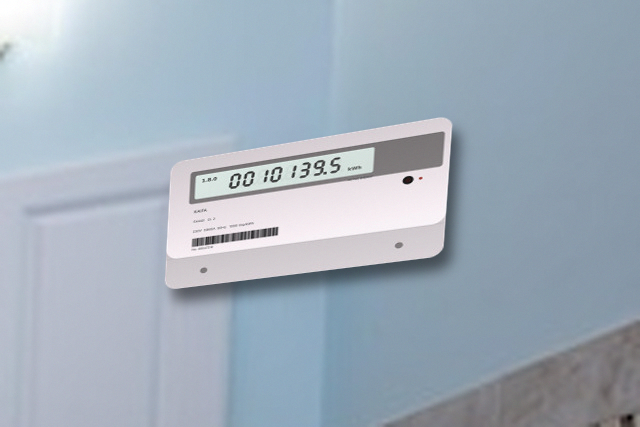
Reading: value=10139.5 unit=kWh
